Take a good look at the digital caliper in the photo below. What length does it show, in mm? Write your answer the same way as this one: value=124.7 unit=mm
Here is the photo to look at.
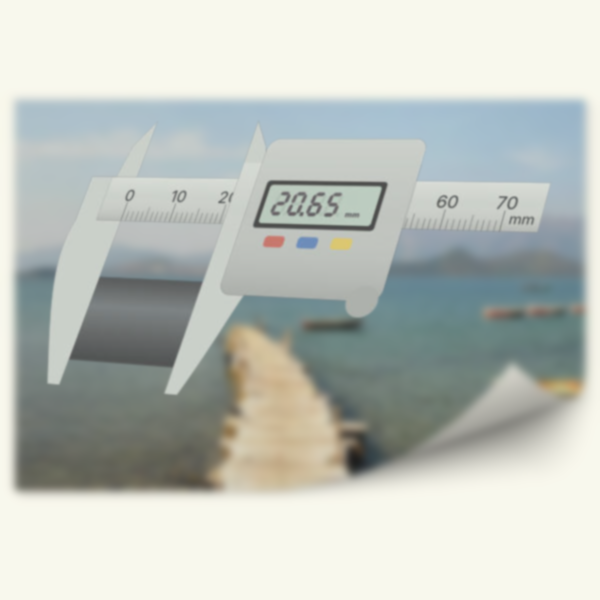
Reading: value=20.65 unit=mm
